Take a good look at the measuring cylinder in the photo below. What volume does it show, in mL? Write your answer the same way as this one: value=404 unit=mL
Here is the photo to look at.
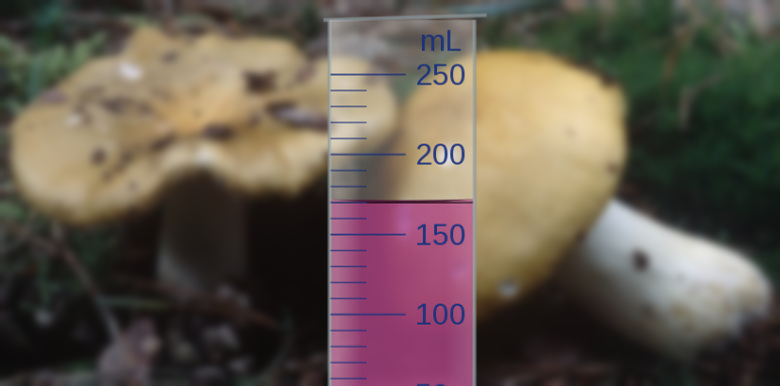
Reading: value=170 unit=mL
